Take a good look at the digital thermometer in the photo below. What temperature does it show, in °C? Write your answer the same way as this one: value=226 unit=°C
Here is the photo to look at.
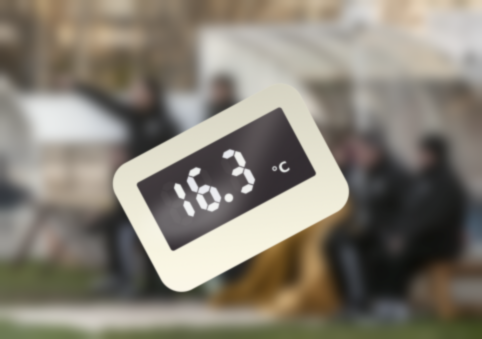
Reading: value=16.3 unit=°C
